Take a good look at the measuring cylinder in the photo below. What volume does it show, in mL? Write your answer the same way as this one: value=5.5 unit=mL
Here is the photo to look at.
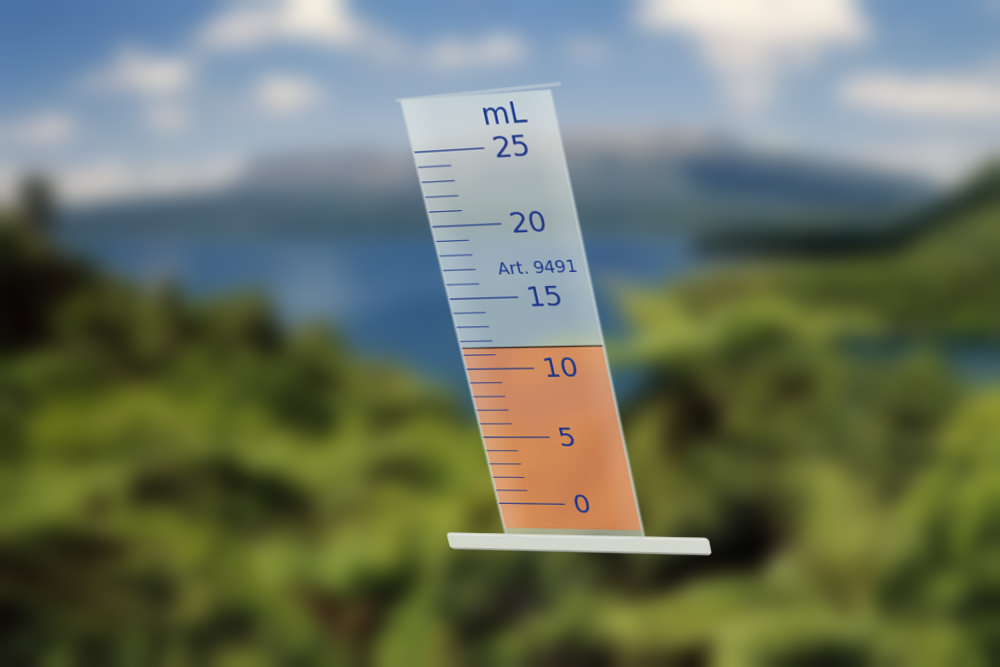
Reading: value=11.5 unit=mL
